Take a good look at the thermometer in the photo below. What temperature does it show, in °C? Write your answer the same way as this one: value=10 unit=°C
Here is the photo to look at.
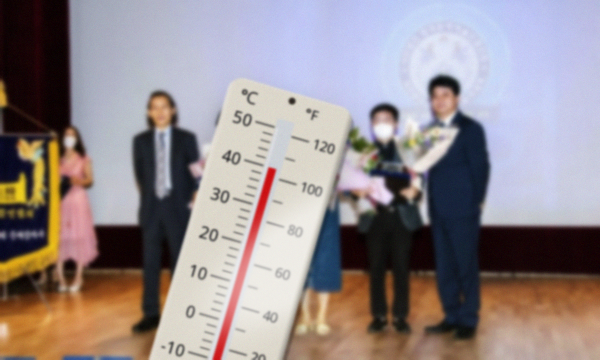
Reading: value=40 unit=°C
